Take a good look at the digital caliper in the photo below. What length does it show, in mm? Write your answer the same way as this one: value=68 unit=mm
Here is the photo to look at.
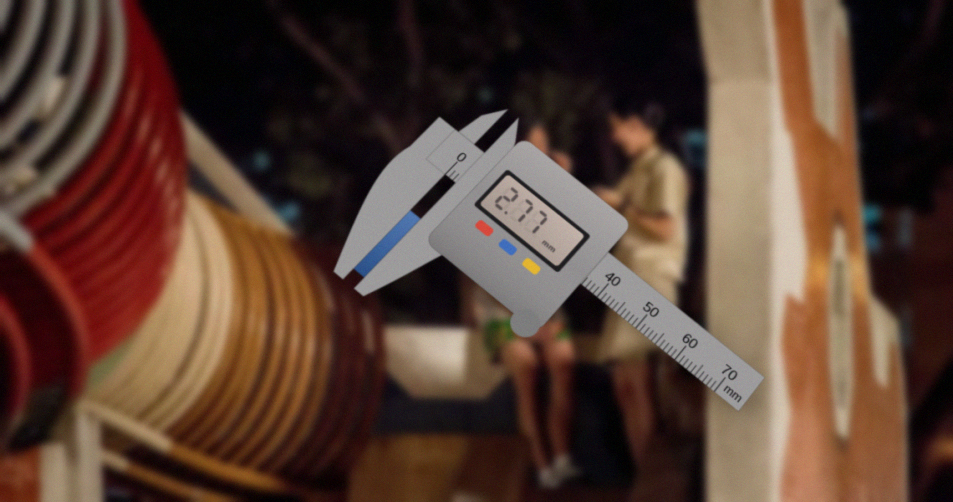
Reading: value=2.77 unit=mm
